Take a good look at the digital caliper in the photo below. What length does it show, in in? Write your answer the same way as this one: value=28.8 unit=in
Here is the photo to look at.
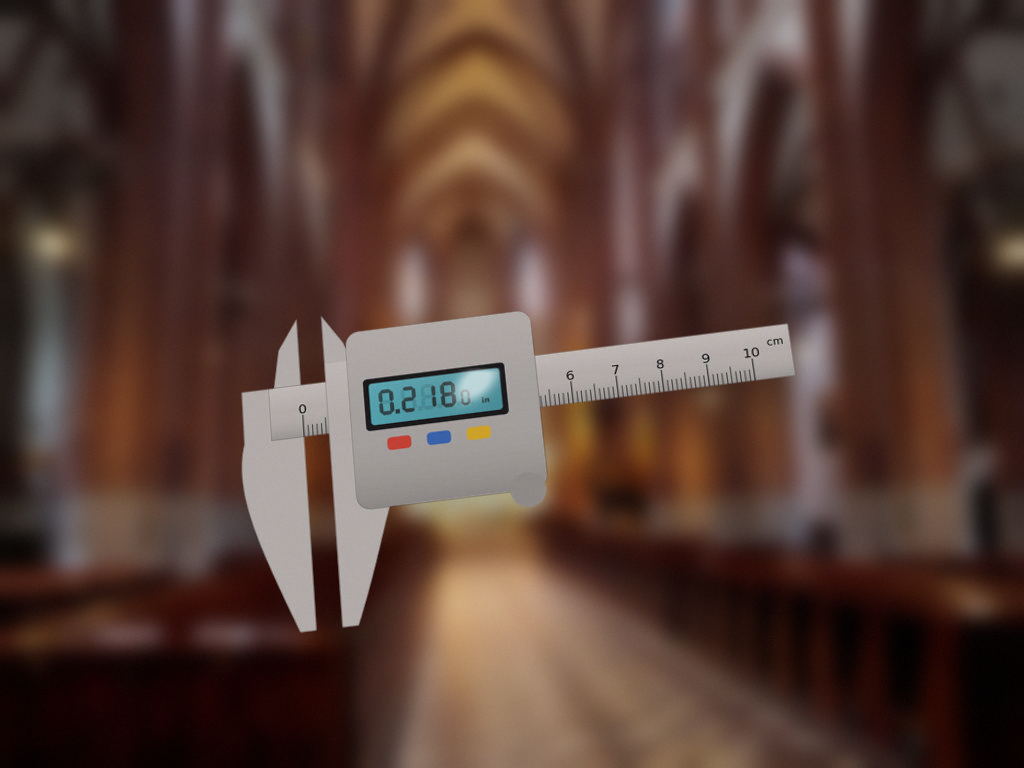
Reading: value=0.2180 unit=in
